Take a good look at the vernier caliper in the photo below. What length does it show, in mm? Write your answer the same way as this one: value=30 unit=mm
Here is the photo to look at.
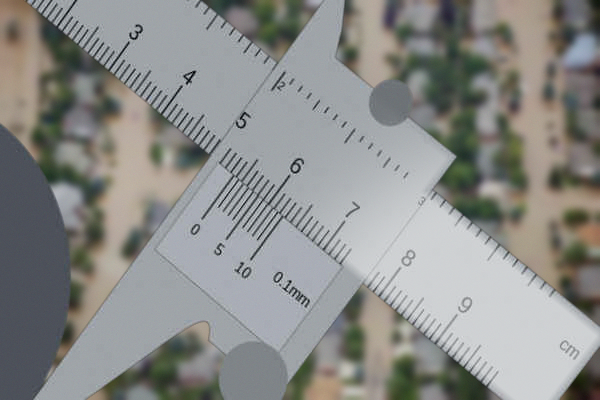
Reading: value=53.6 unit=mm
